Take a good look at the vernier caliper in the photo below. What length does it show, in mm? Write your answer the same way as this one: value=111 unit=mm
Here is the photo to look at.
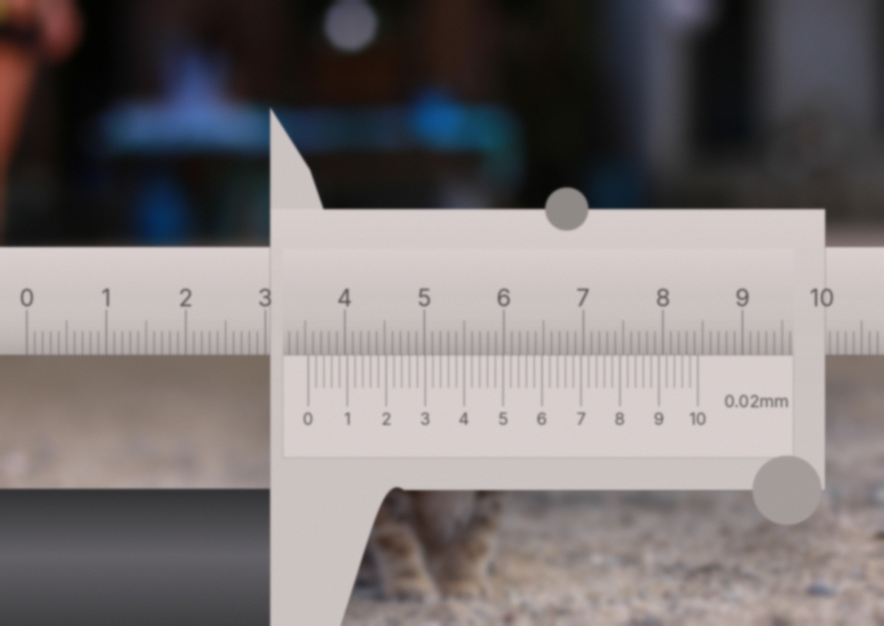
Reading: value=35.4 unit=mm
